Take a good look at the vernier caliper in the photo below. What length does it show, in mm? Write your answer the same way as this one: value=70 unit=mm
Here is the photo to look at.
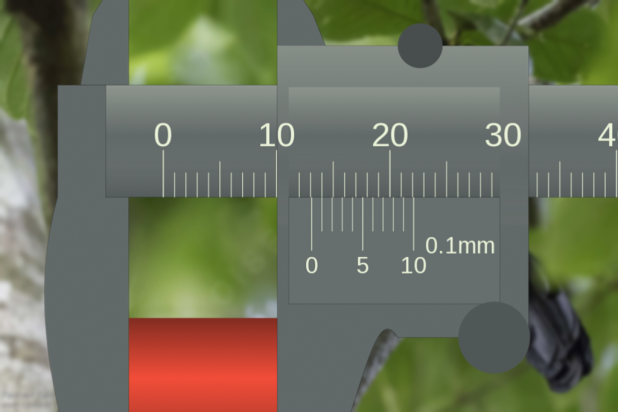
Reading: value=13.1 unit=mm
